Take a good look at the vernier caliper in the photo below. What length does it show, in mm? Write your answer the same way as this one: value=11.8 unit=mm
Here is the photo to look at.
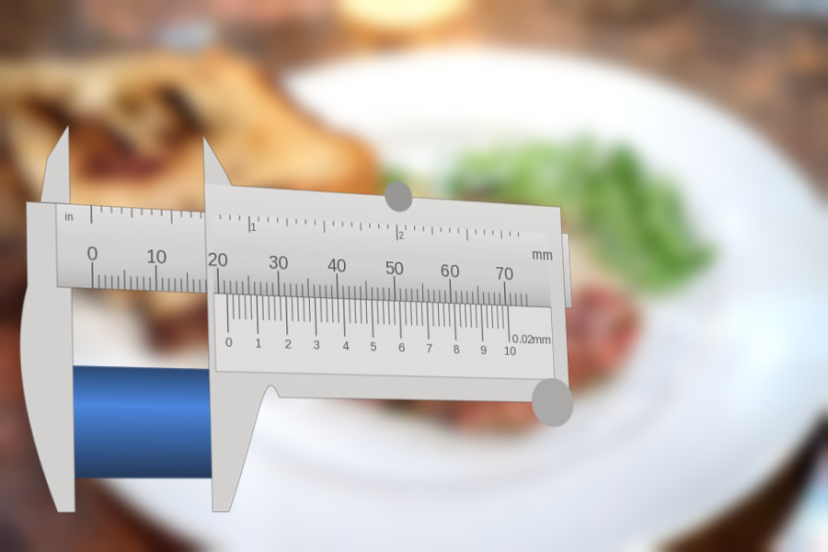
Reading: value=21.4 unit=mm
